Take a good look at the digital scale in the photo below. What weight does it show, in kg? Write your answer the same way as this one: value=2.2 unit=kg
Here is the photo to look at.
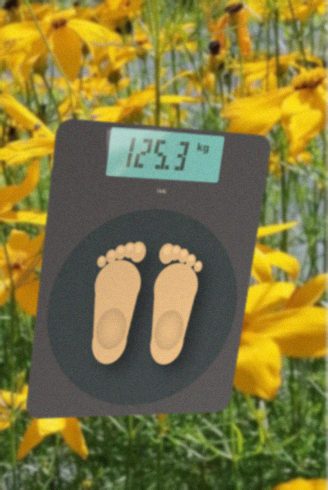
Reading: value=125.3 unit=kg
